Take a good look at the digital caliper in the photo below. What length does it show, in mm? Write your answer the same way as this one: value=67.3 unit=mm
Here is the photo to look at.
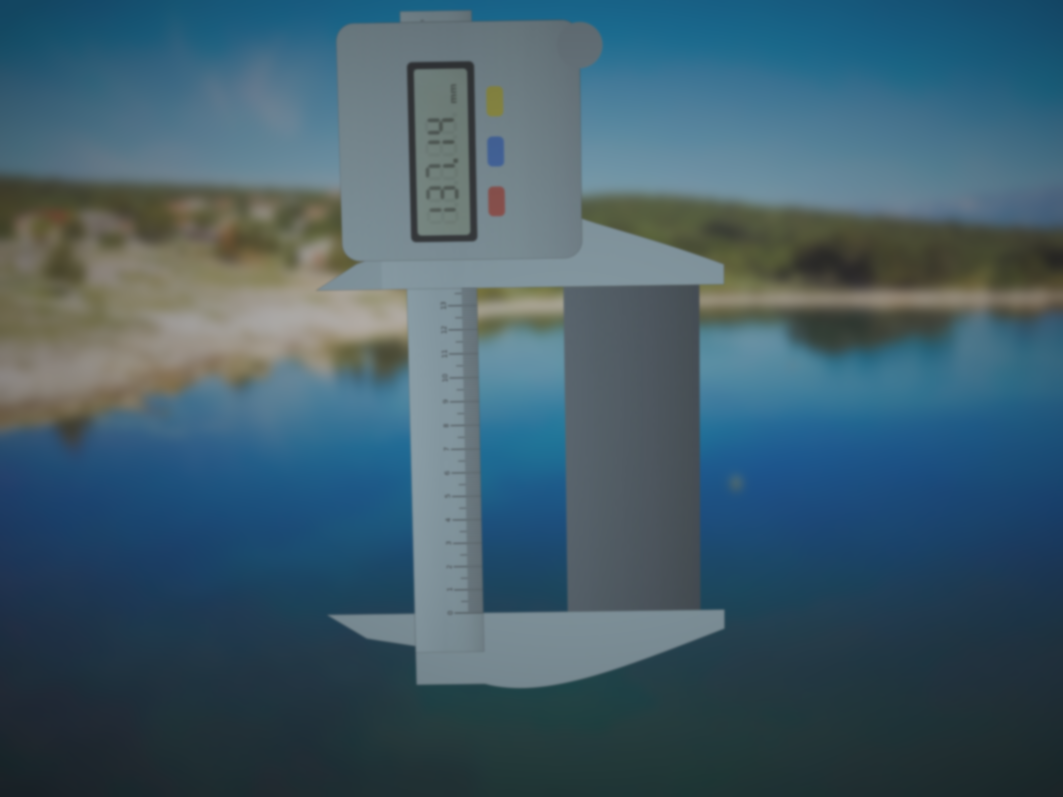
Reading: value=137.14 unit=mm
